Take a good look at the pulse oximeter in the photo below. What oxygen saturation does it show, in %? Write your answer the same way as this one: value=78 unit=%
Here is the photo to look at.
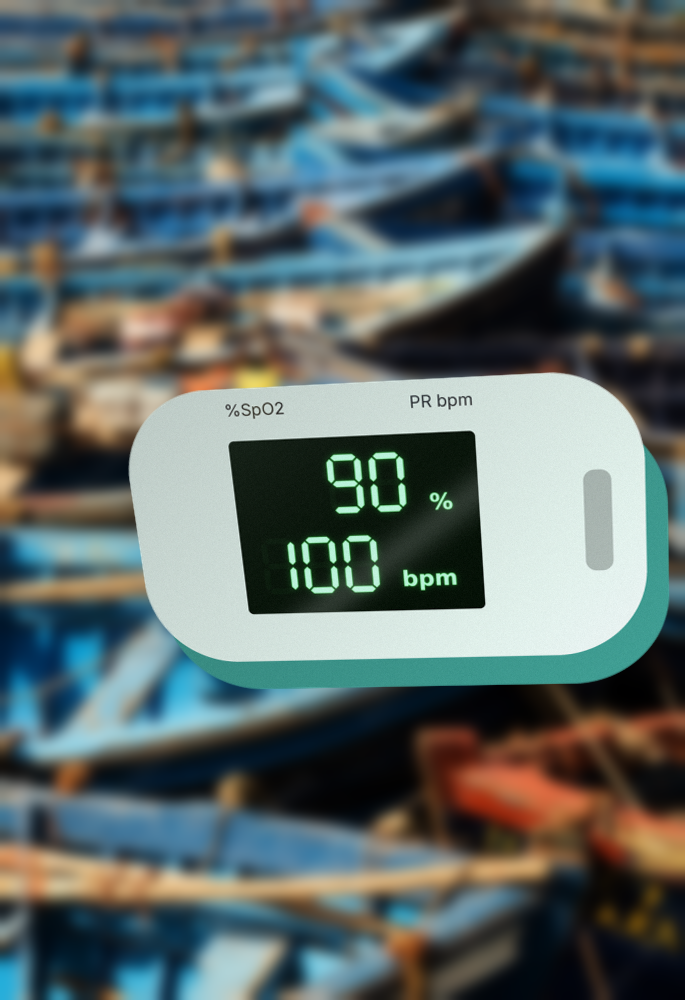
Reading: value=90 unit=%
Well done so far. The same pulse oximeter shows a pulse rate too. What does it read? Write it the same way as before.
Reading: value=100 unit=bpm
